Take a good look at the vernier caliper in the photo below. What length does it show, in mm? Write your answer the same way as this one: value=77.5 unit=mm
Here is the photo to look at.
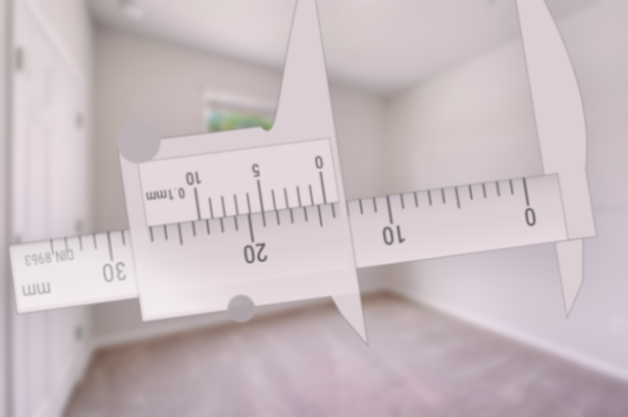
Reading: value=14.5 unit=mm
